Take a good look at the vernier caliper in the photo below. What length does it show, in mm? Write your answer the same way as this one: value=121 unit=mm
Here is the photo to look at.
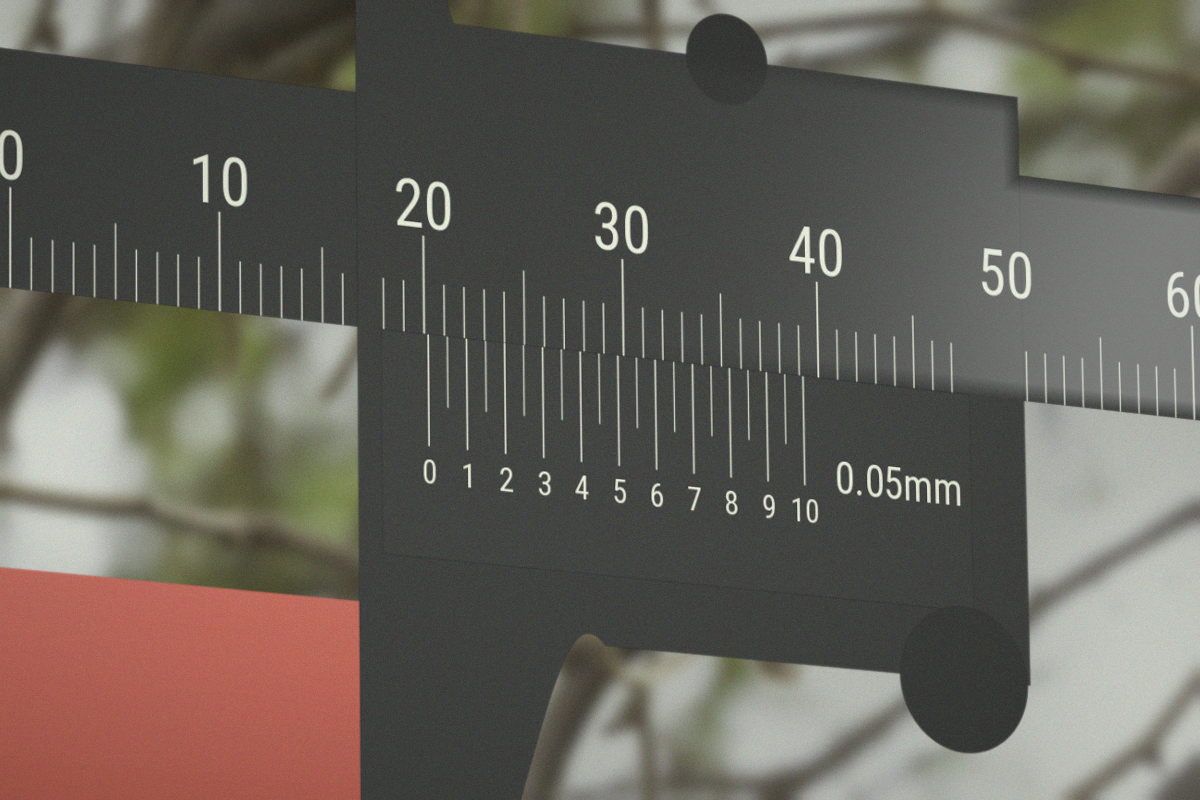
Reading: value=20.2 unit=mm
